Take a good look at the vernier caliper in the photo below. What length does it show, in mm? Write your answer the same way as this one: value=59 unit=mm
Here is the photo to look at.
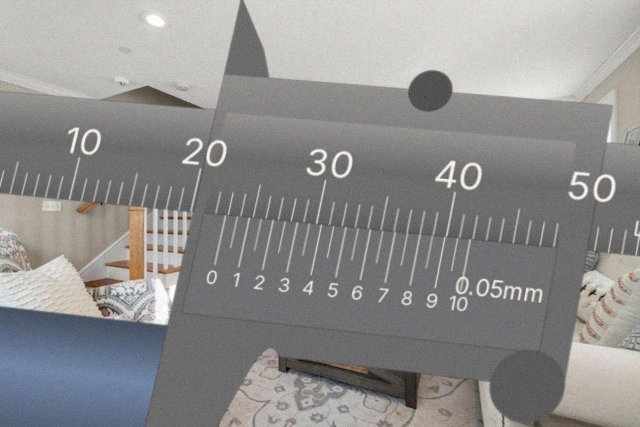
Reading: value=22.8 unit=mm
